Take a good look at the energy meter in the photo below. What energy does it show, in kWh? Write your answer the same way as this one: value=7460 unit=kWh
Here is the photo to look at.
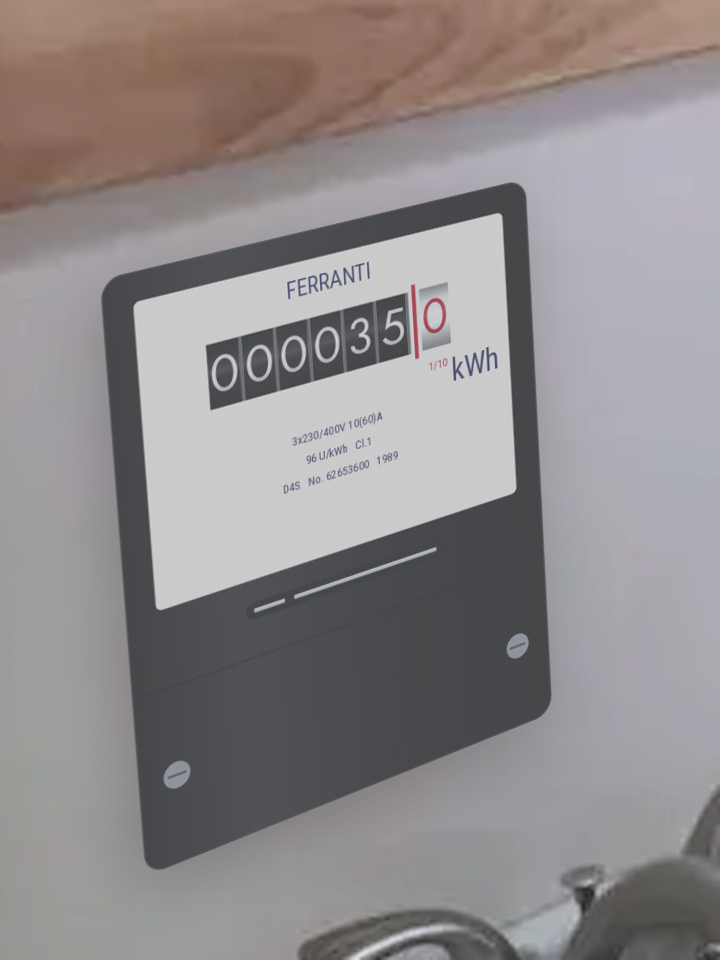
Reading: value=35.0 unit=kWh
